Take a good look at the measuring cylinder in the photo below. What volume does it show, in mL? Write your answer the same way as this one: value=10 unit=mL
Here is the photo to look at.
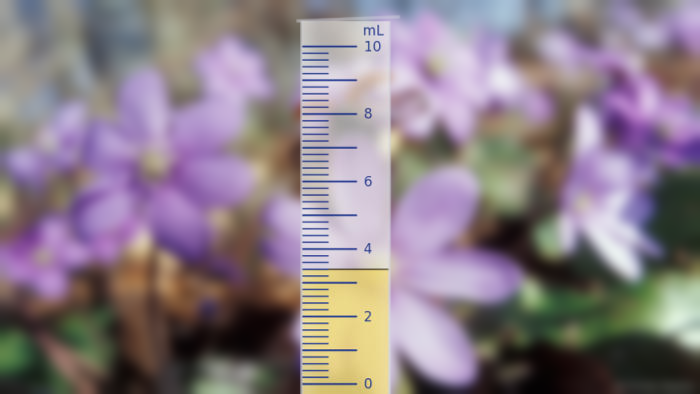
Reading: value=3.4 unit=mL
